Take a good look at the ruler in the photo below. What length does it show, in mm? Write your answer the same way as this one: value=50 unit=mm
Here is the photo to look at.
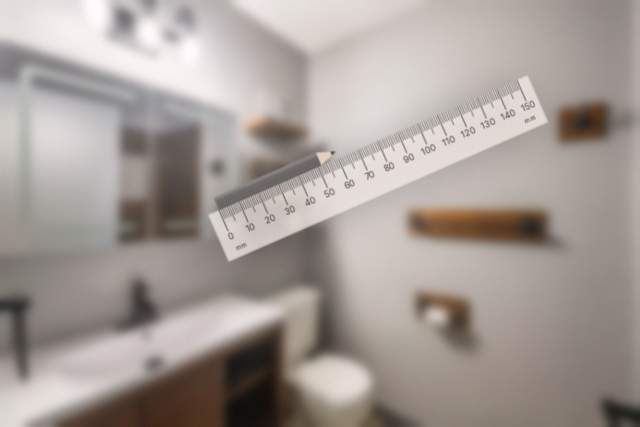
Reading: value=60 unit=mm
